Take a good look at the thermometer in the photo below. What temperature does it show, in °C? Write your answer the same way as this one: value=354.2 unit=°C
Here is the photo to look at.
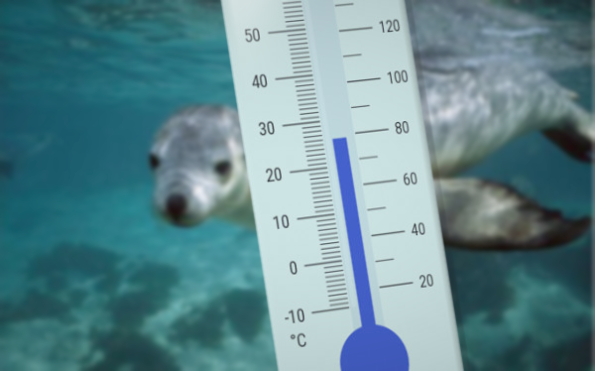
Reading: value=26 unit=°C
